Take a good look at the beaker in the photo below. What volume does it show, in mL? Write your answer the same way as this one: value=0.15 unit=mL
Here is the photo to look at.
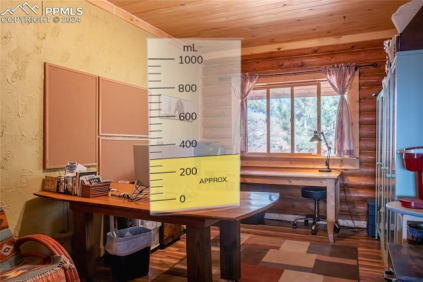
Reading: value=300 unit=mL
